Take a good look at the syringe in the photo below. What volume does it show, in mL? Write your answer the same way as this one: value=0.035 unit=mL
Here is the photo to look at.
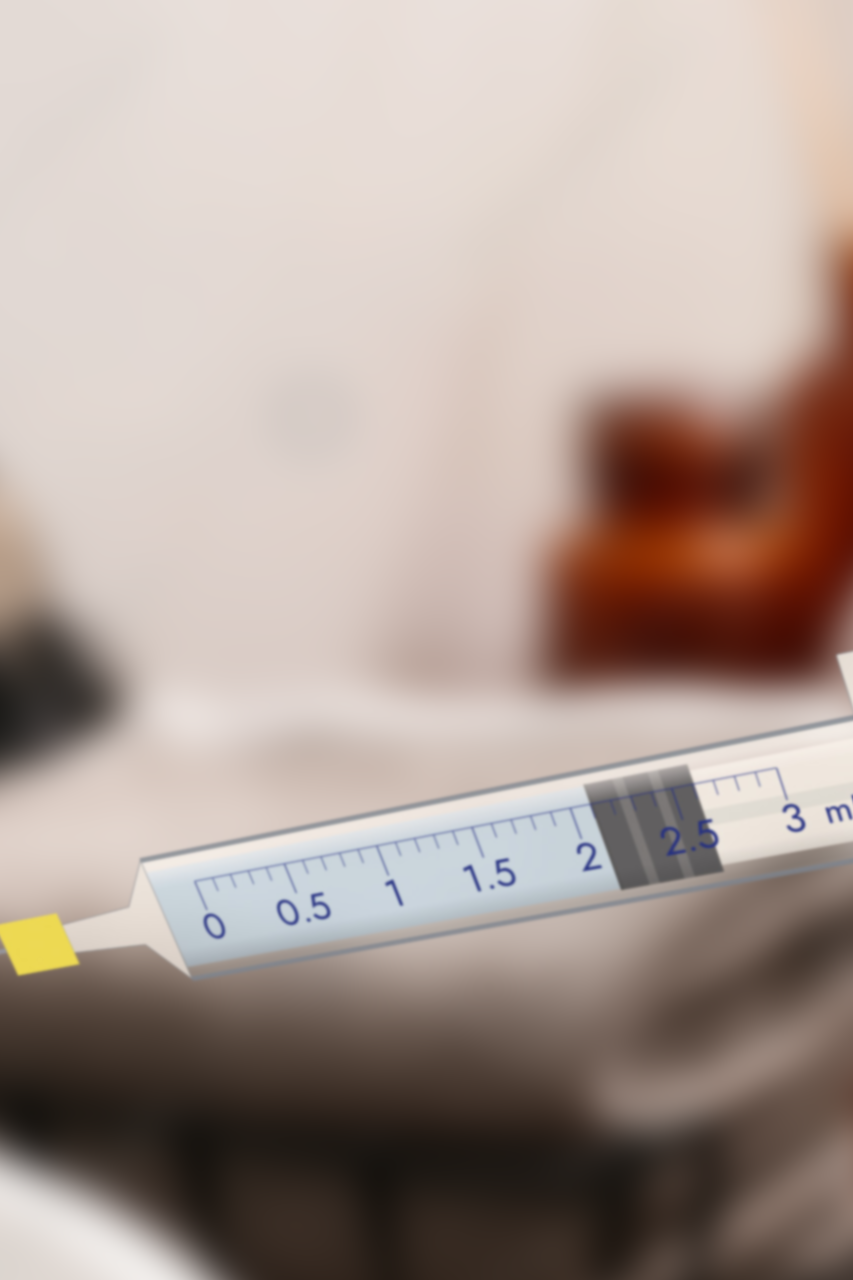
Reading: value=2.1 unit=mL
